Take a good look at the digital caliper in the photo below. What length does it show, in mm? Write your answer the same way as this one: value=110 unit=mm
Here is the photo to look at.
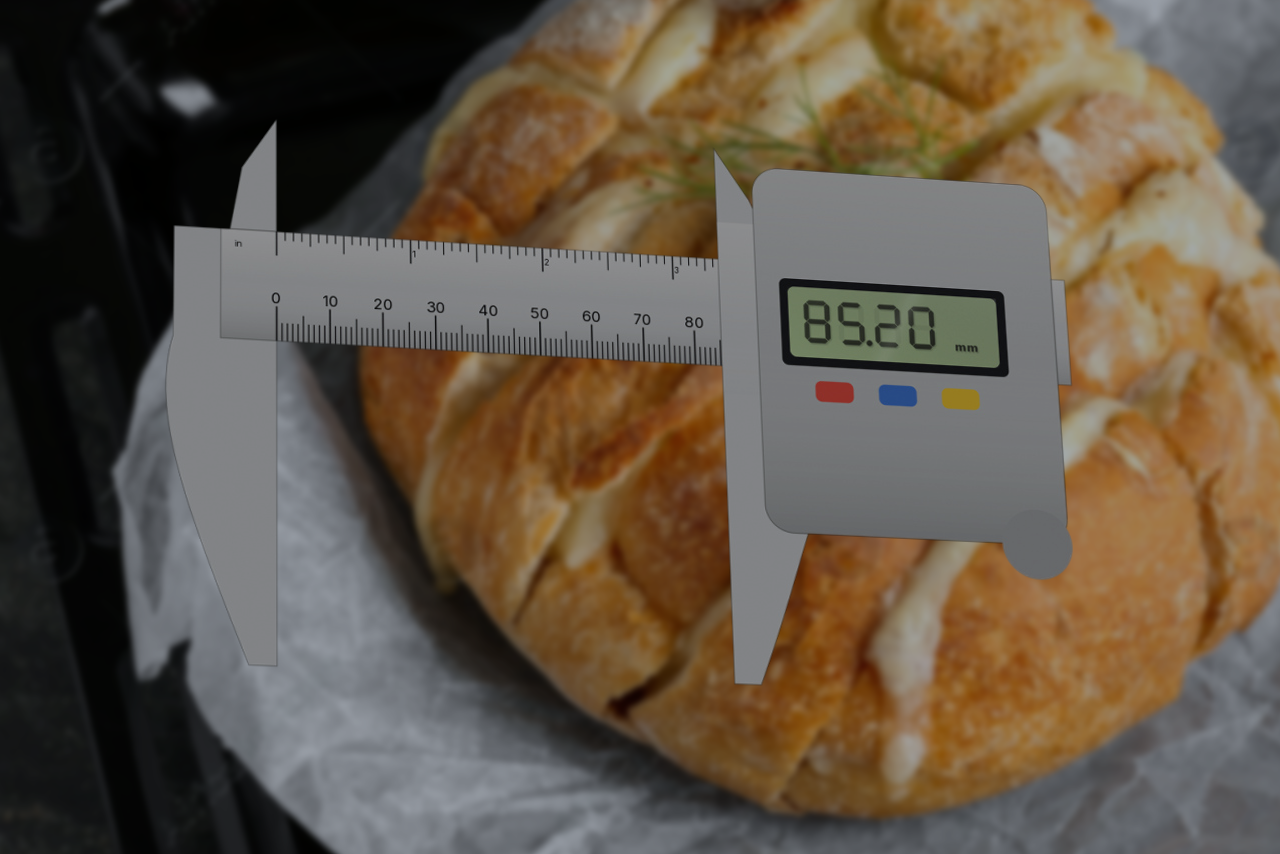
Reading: value=85.20 unit=mm
